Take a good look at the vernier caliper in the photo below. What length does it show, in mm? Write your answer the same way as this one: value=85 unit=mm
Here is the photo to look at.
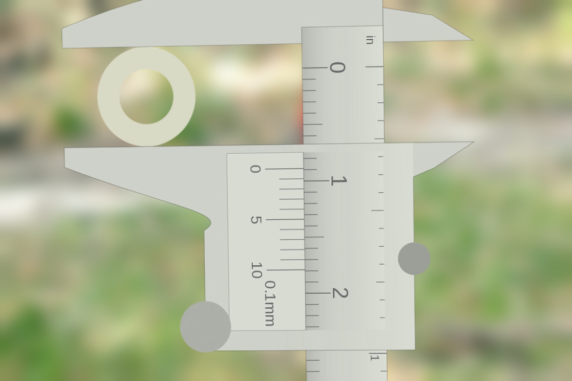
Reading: value=8.9 unit=mm
